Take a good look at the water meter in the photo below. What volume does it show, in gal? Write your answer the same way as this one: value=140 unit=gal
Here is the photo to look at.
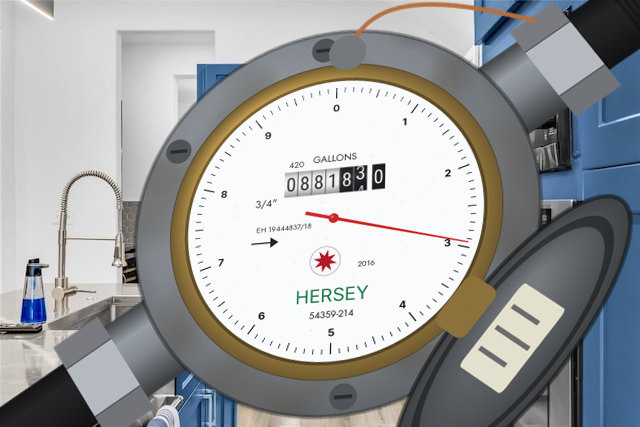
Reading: value=881832.9 unit=gal
